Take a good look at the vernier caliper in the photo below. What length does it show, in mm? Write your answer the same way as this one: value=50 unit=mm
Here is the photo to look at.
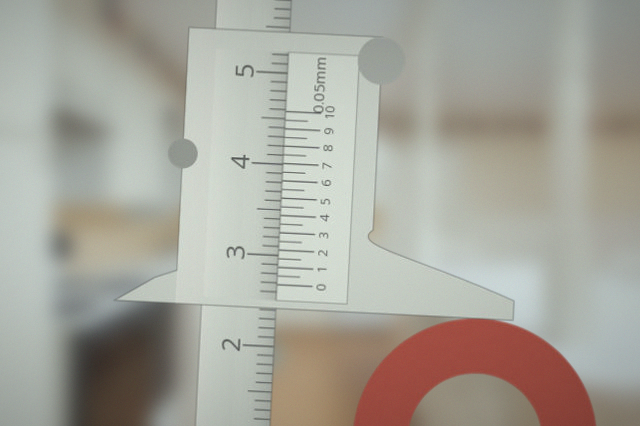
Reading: value=26.8 unit=mm
